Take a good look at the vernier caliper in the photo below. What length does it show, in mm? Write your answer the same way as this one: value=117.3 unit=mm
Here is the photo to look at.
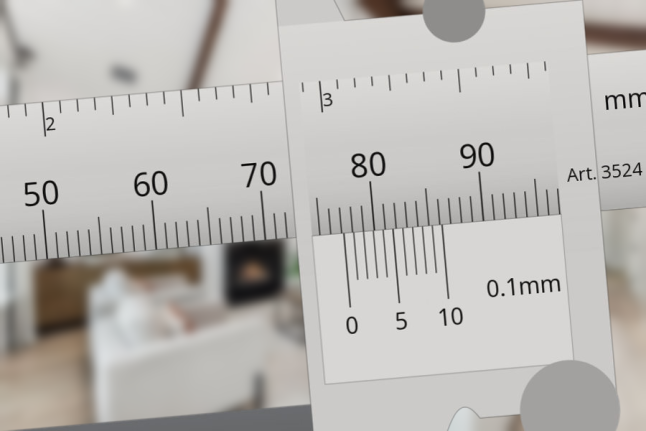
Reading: value=77.2 unit=mm
